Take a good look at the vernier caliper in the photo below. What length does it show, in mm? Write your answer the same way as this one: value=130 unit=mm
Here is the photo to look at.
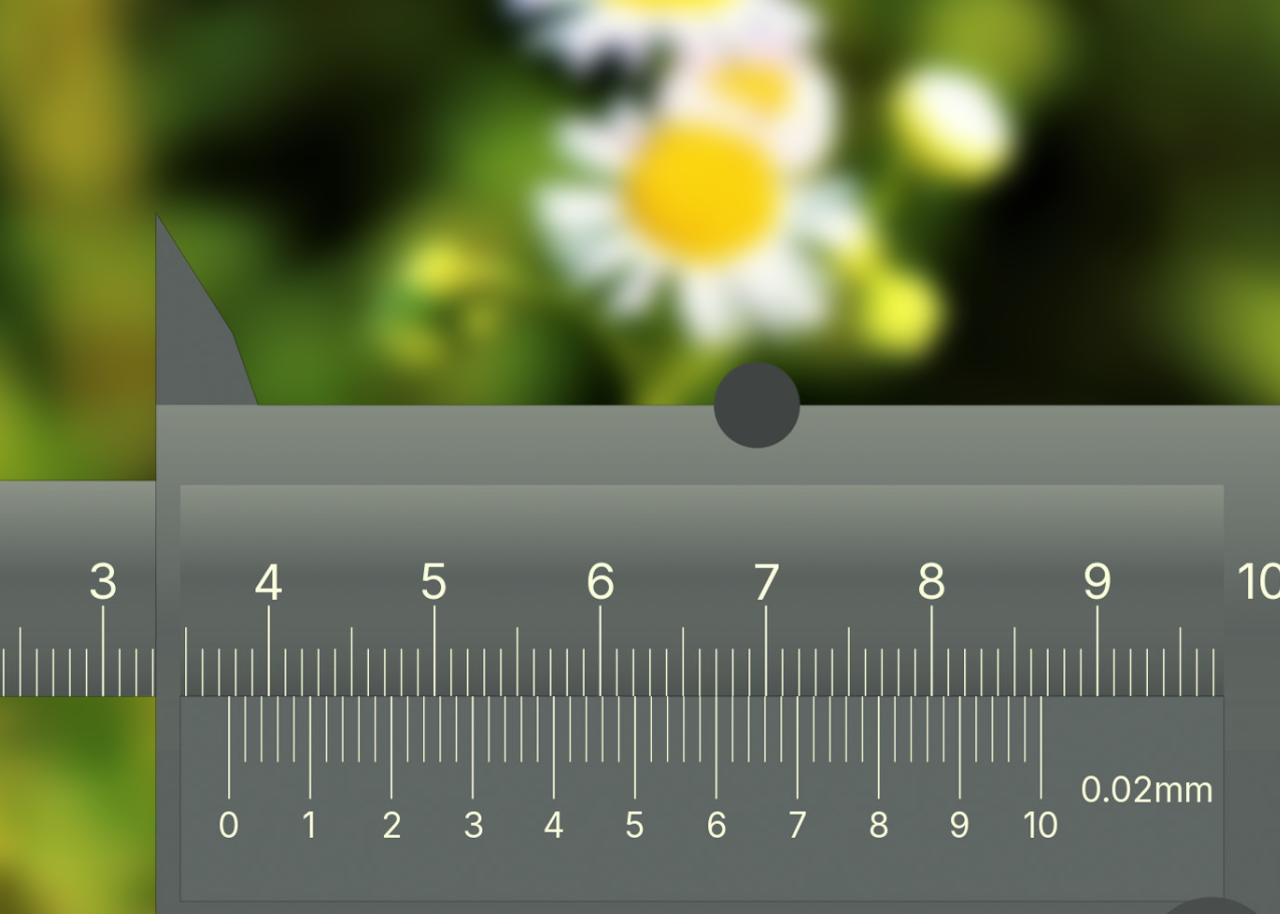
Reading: value=37.6 unit=mm
